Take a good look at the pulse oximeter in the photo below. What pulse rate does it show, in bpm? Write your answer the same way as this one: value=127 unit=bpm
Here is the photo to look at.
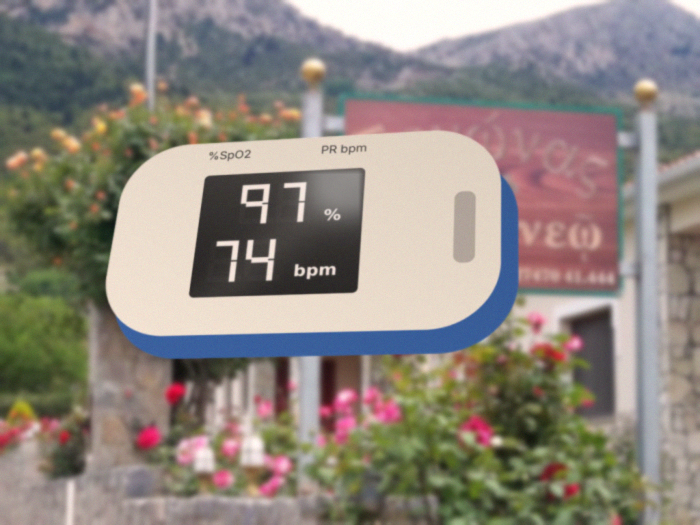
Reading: value=74 unit=bpm
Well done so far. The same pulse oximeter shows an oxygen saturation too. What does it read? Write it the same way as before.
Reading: value=97 unit=%
